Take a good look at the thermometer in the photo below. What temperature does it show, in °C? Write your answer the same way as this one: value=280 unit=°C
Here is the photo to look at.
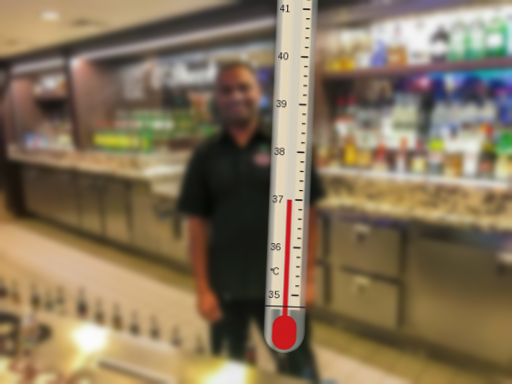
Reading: value=37 unit=°C
